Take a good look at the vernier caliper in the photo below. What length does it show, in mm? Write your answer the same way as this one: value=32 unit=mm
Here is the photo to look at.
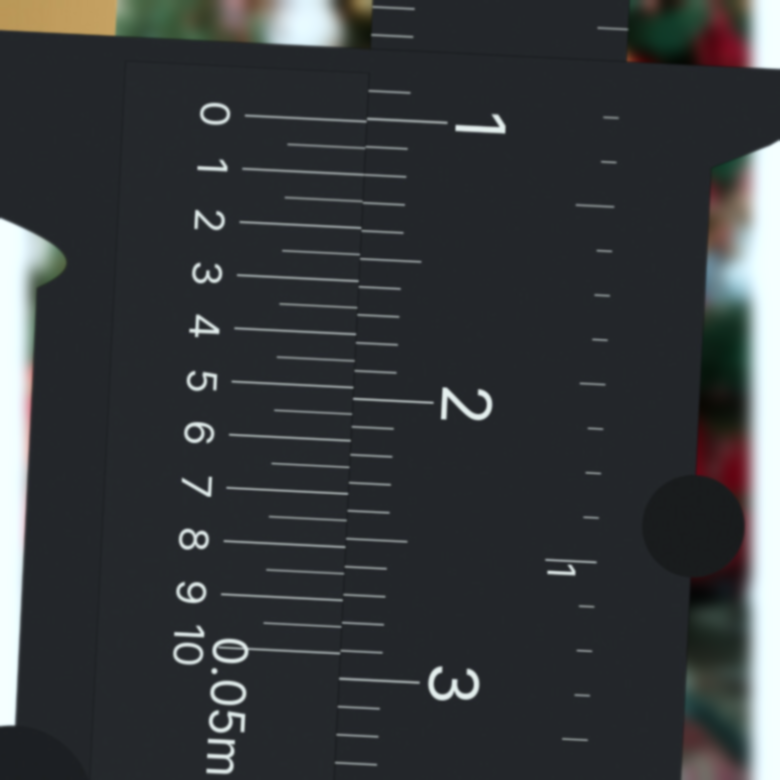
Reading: value=10.1 unit=mm
